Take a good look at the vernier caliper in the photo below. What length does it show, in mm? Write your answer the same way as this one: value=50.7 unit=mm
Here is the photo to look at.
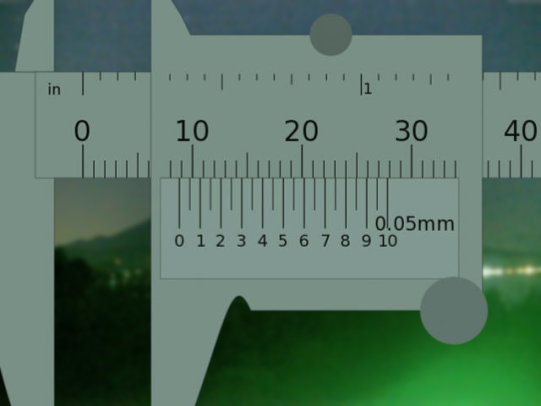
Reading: value=8.8 unit=mm
